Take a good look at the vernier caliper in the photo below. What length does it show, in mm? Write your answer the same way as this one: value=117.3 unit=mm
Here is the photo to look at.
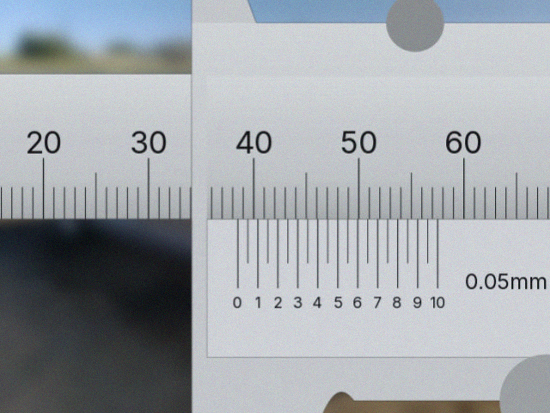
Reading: value=38.5 unit=mm
